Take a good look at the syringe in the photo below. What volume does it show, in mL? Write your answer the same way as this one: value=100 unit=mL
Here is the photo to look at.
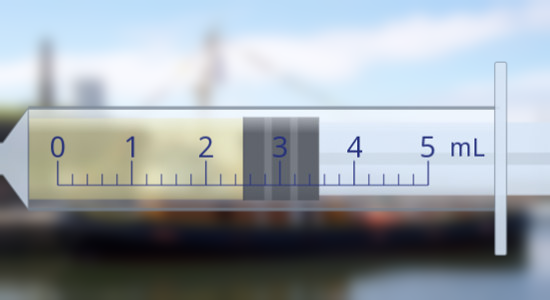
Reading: value=2.5 unit=mL
